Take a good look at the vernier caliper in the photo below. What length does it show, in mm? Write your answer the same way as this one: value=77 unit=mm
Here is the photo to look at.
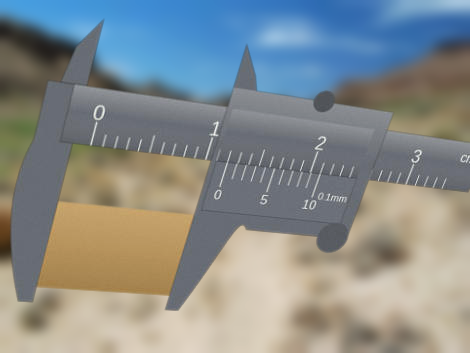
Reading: value=12.0 unit=mm
